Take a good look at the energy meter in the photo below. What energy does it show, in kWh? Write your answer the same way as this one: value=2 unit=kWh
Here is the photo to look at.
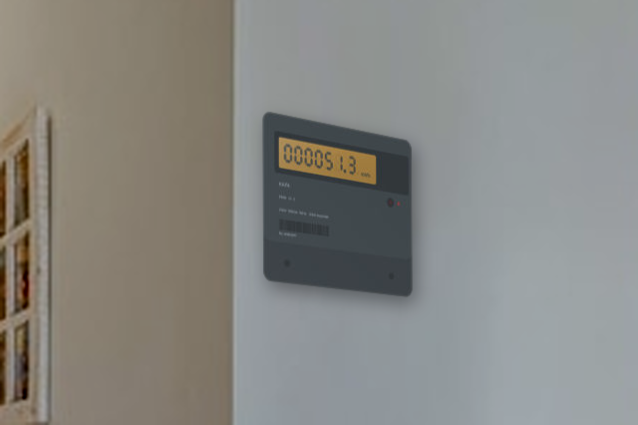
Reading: value=51.3 unit=kWh
